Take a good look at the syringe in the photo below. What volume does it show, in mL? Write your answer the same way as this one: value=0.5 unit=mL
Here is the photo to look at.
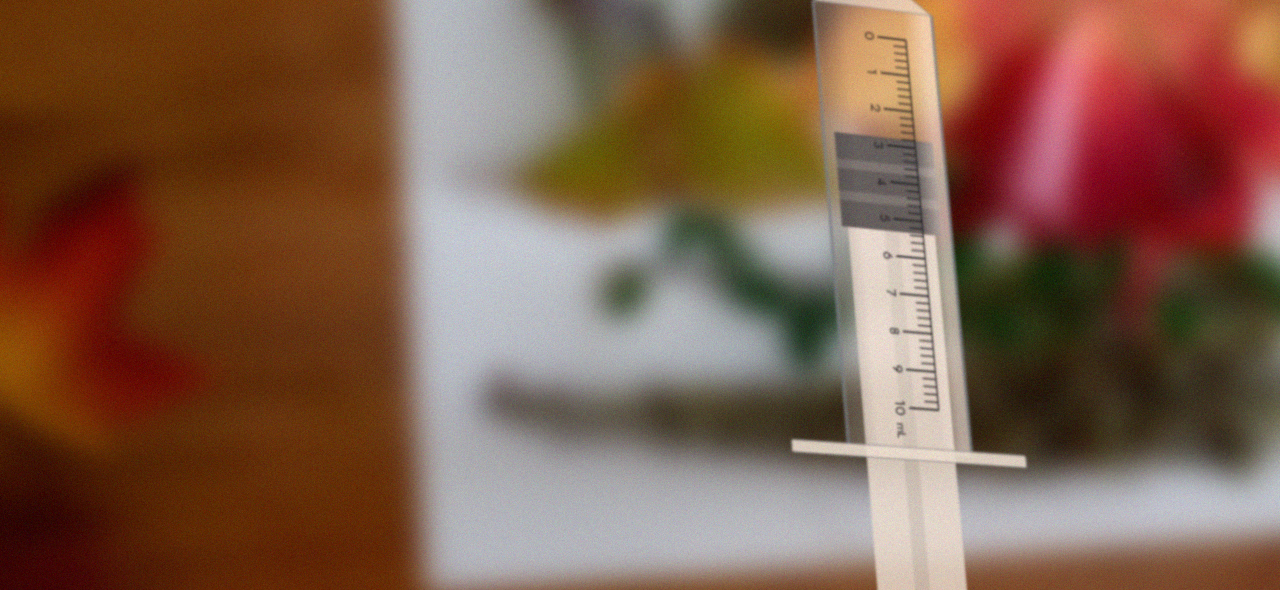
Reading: value=2.8 unit=mL
